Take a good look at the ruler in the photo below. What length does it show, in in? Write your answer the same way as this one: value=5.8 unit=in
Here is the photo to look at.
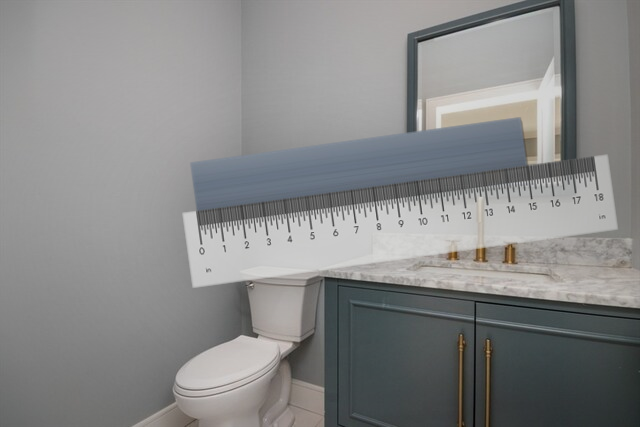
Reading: value=15 unit=in
